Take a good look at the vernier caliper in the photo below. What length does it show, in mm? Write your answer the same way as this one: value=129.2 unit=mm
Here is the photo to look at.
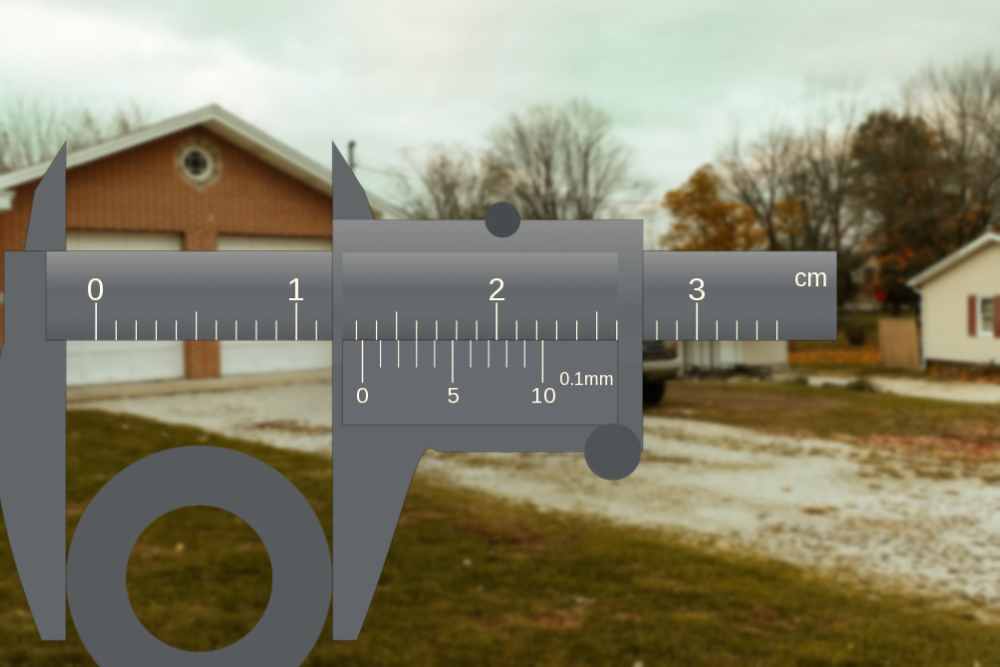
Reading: value=13.3 unit=mm
